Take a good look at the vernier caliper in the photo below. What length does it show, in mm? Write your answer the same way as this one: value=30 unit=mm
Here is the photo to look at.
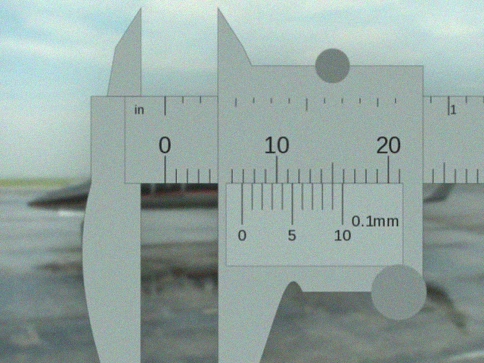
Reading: value=6.9 unit=mm
